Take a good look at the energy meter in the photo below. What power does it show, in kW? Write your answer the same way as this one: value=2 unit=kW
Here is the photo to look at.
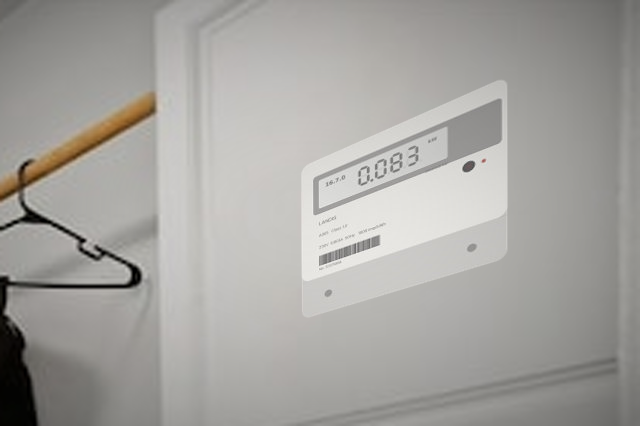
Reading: value=0.083 unit=kW
